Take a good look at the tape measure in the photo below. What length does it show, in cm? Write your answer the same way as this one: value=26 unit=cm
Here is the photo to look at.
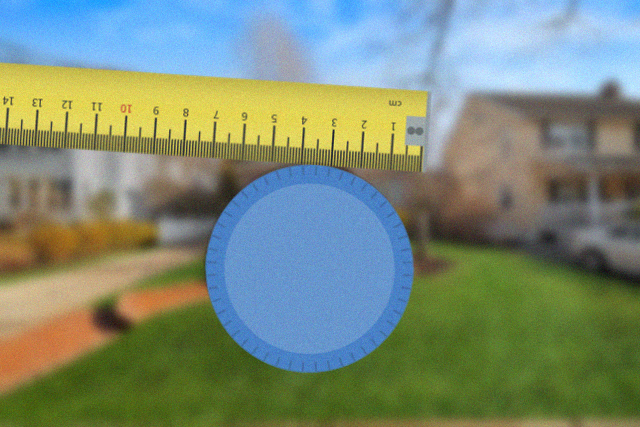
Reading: value=7 unit=cm
